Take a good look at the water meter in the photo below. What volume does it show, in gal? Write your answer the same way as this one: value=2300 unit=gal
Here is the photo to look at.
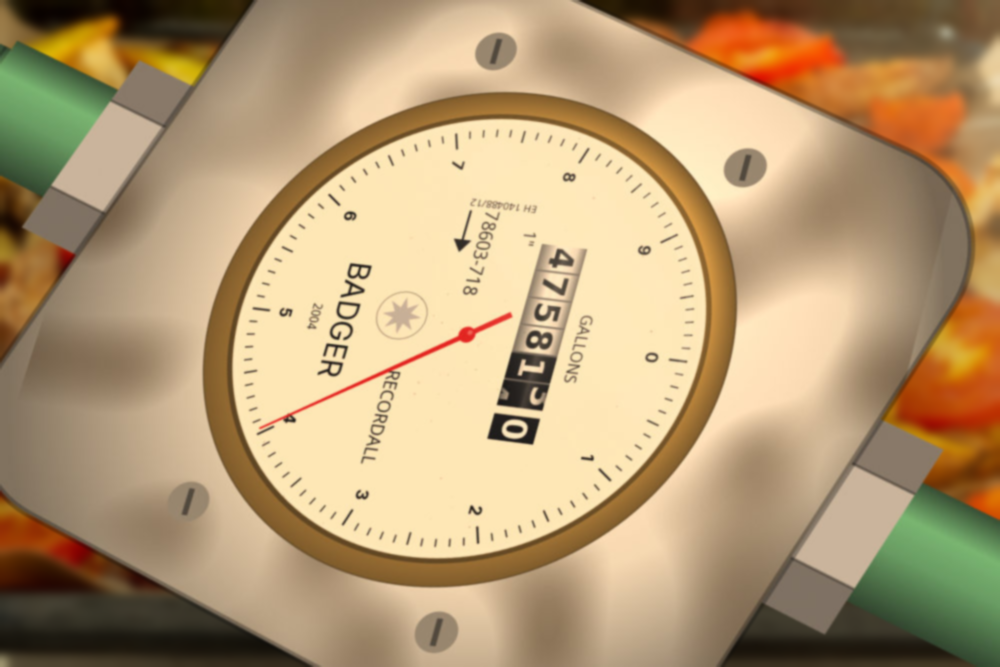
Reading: value=4758134.0 unit=gal
